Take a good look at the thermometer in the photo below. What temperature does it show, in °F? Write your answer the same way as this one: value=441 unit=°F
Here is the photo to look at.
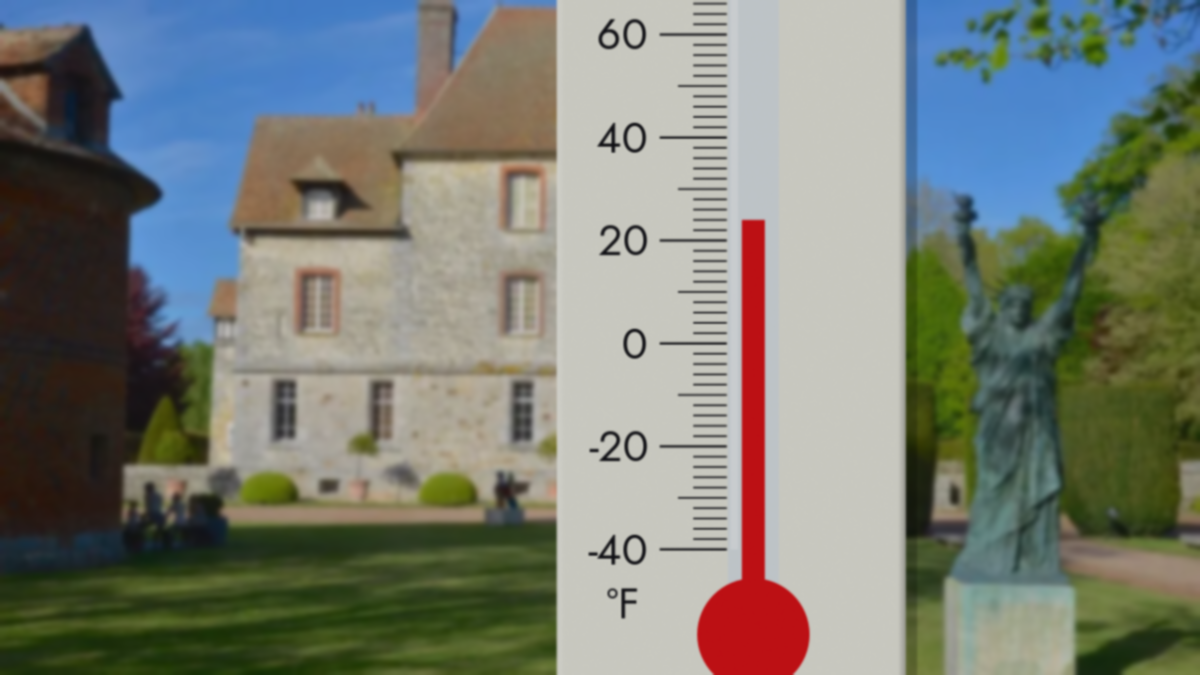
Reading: value=24 unit=°F
